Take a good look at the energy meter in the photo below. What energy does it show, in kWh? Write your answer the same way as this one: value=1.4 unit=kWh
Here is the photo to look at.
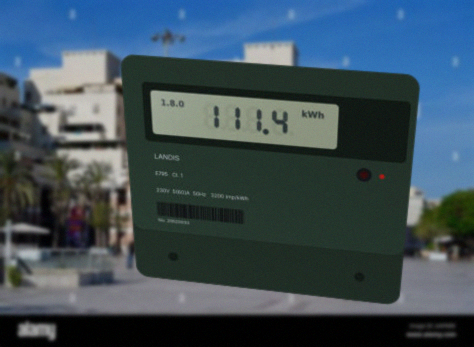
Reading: value=111.4 unit=kWh
